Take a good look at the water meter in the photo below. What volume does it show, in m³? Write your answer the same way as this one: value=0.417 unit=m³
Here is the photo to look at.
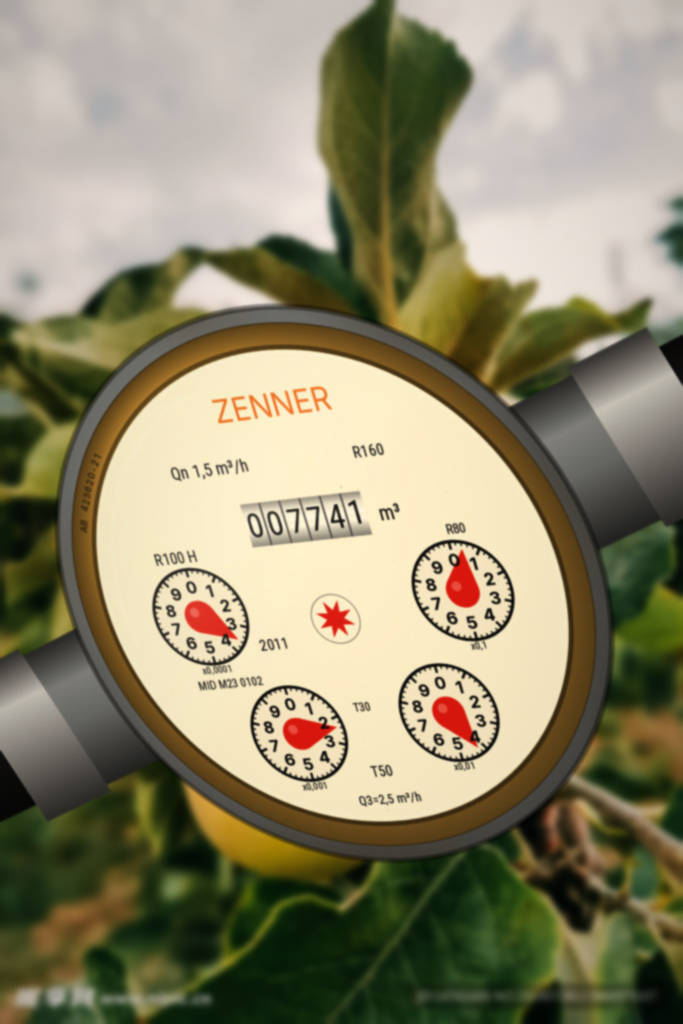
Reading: value=7741.0423 unit=m³
